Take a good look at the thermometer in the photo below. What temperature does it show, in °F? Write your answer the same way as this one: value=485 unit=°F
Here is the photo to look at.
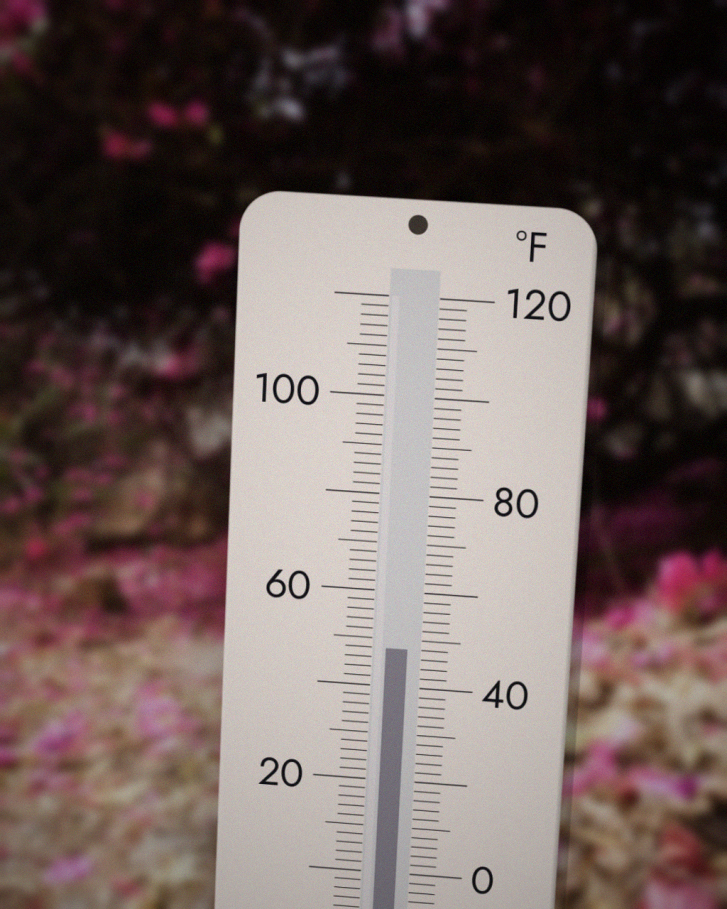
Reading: value=48 unit=°F
